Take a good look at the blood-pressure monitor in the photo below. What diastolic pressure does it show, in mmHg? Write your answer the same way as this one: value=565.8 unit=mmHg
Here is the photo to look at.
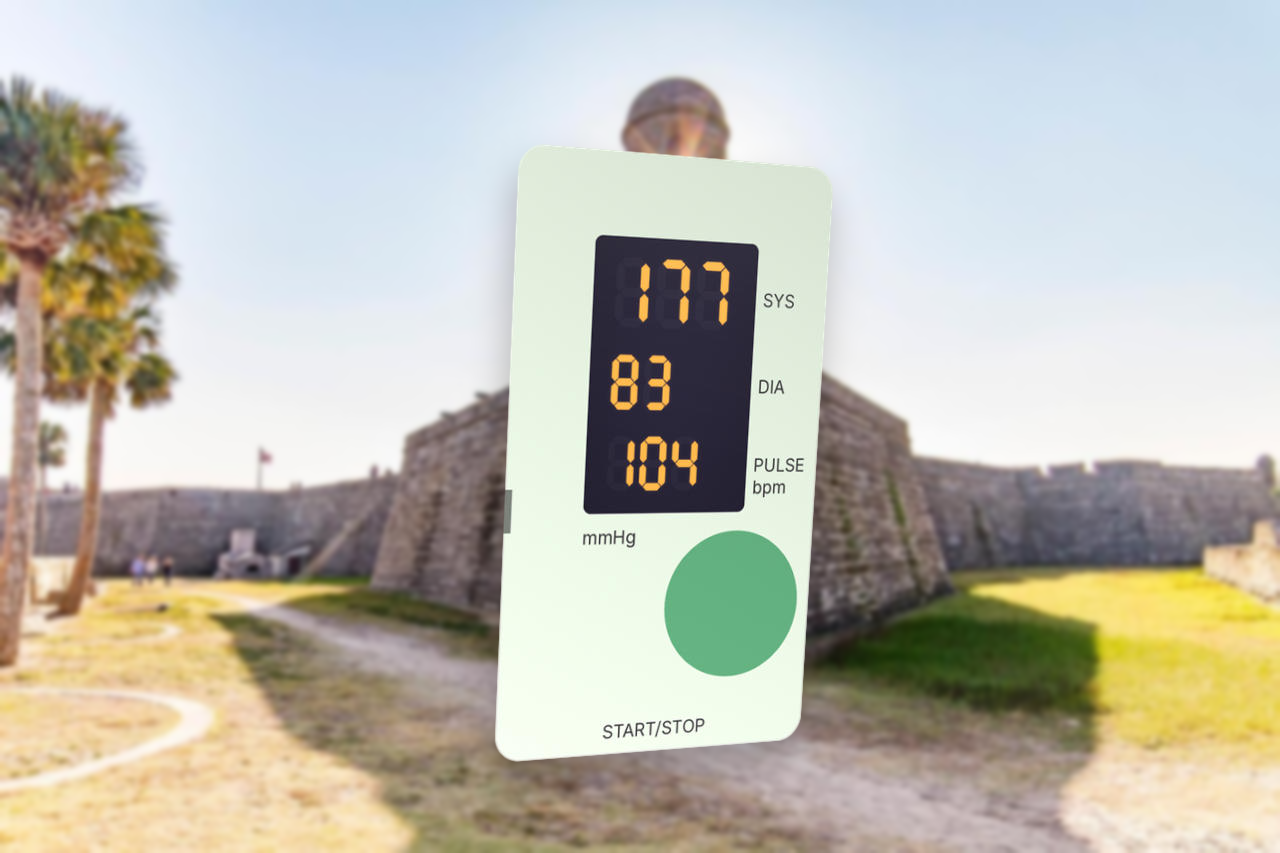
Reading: value=83 unit=mmHg
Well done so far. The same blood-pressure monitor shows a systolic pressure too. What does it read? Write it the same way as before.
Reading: value=177 unit=mmHg
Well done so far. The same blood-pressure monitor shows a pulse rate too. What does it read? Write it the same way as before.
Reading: value=104 unit=bpm
